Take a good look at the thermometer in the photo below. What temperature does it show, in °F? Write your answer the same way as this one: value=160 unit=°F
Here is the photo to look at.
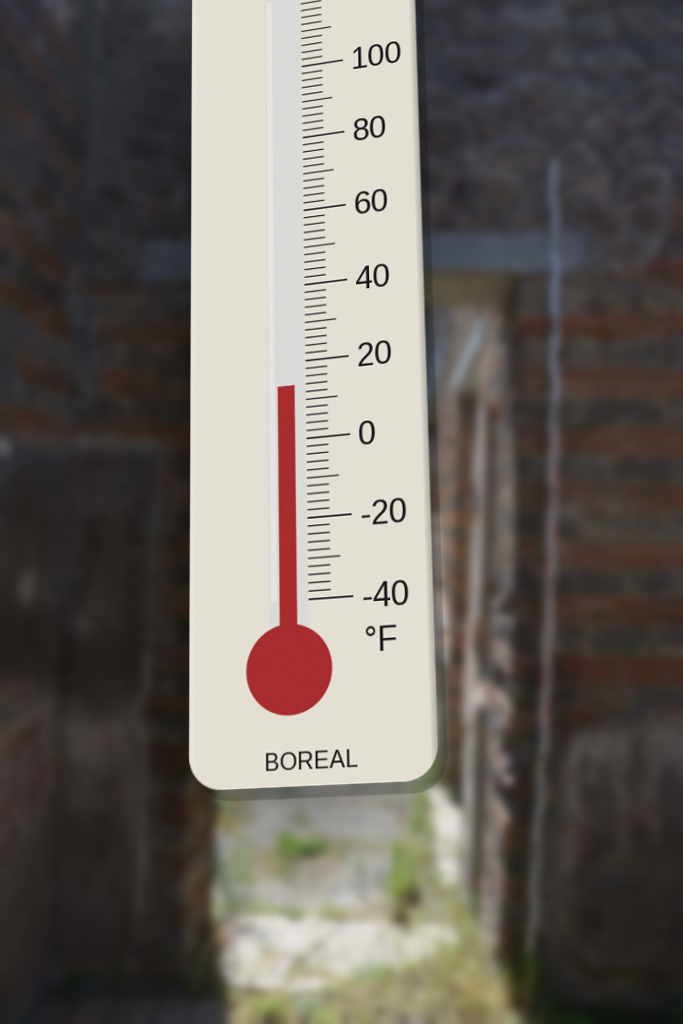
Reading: value=14 unit=°F
